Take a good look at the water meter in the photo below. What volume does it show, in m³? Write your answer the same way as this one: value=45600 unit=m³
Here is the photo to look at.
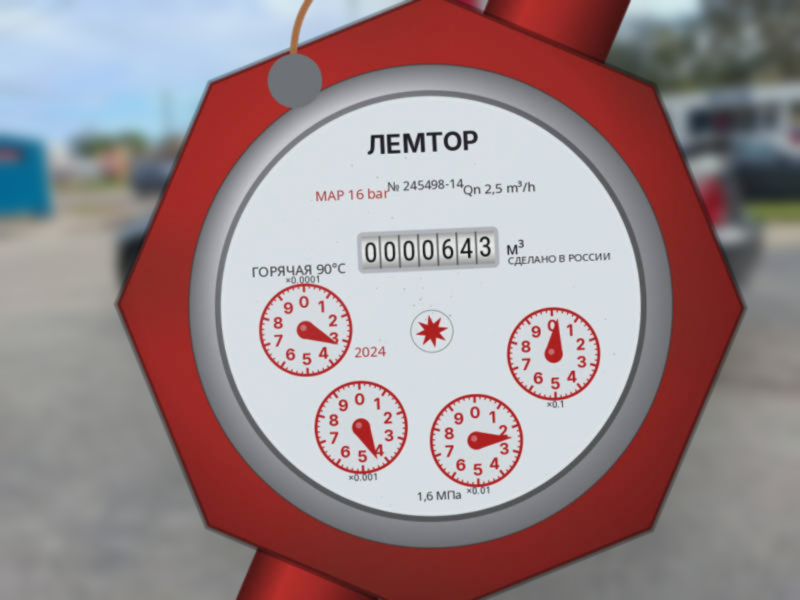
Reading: value=643.0243 unit=m³
